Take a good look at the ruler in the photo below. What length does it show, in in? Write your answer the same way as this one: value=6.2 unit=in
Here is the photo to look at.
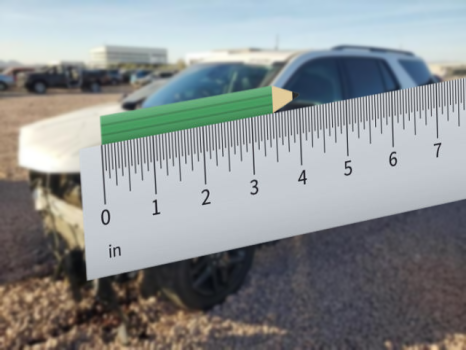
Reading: value=4 unit=in
